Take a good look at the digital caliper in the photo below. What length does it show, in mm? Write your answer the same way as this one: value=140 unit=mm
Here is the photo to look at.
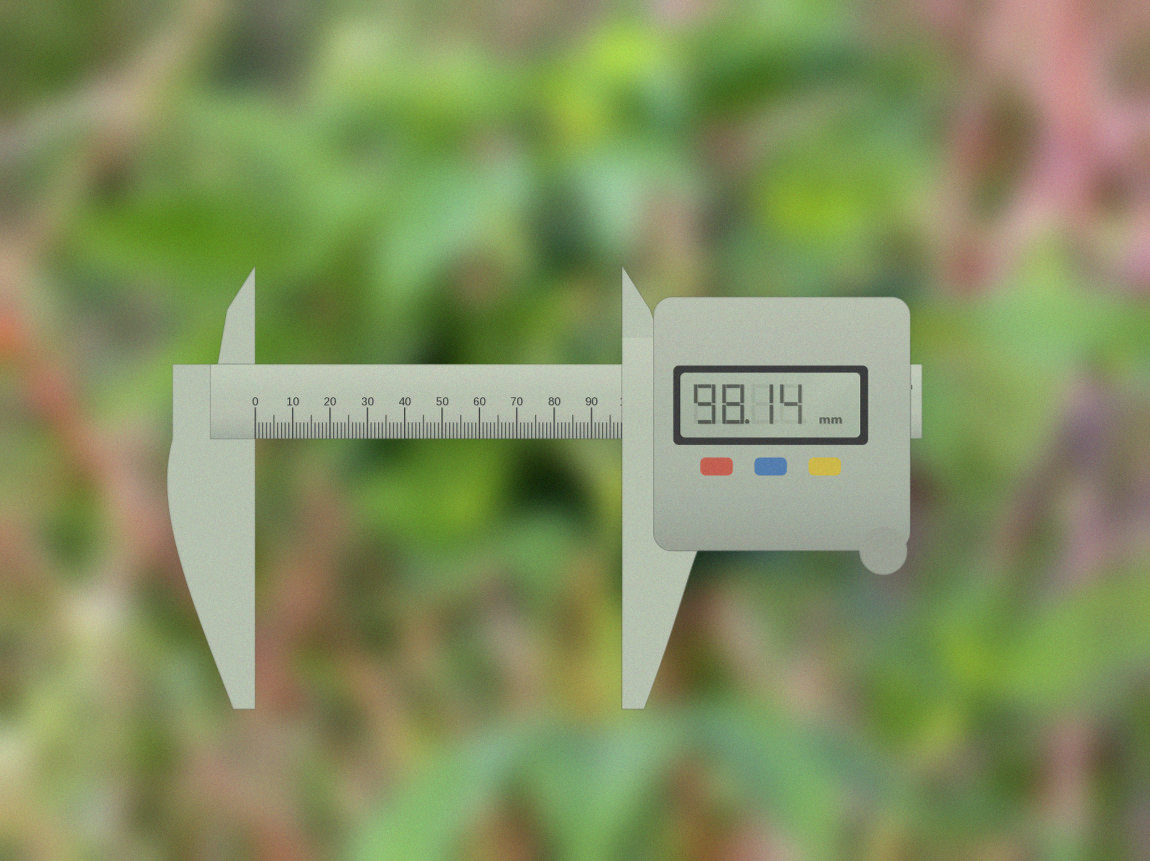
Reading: value=98.14 unit=mm
